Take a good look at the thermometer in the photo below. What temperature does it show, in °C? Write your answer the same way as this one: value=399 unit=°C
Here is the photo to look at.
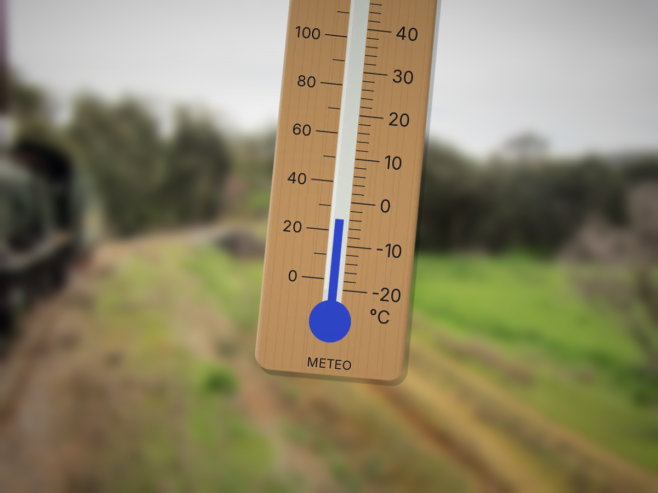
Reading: value=-4 unit=°C
